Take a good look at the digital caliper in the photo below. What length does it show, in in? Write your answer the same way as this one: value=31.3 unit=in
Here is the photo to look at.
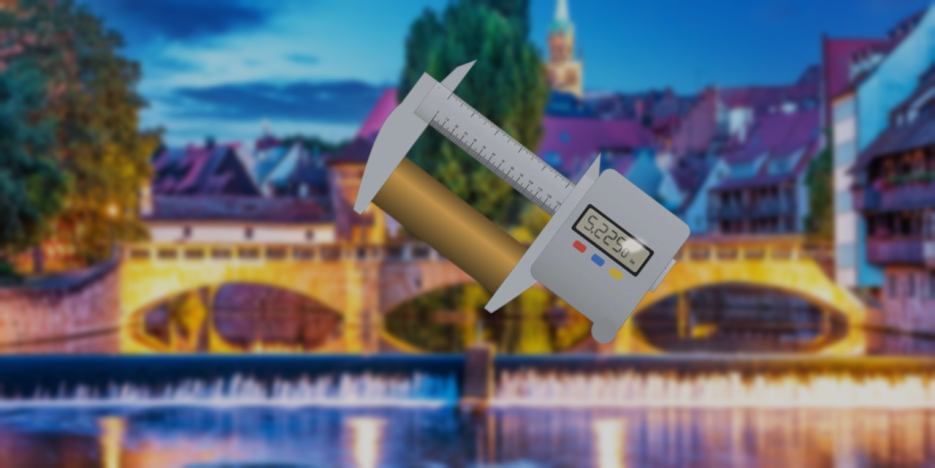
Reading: value=5.2250 unit=in
